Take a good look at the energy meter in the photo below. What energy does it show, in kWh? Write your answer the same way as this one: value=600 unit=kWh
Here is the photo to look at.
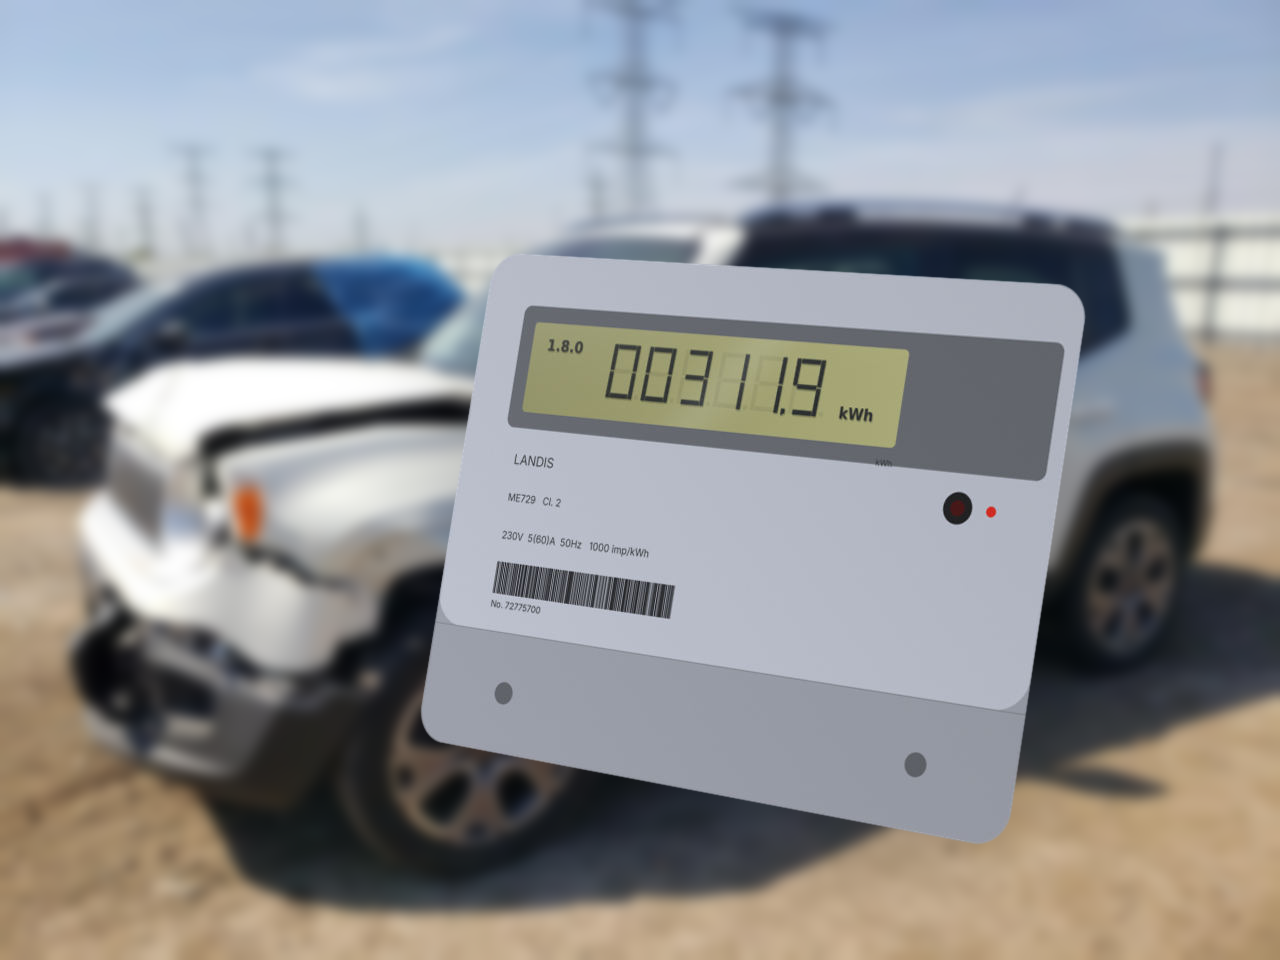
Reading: value=311.9 unit=kWh
